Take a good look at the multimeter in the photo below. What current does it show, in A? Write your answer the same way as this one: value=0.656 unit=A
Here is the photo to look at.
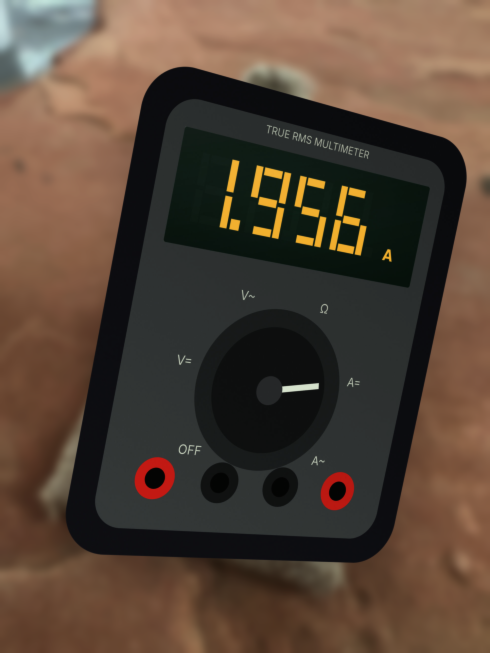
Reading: value=1.956 unit=A
